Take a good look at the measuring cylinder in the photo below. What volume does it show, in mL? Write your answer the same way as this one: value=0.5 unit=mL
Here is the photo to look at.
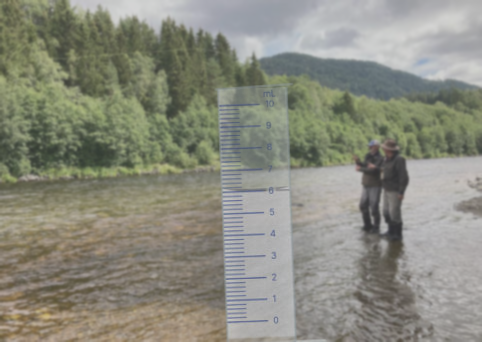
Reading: value=6 unit=mL
